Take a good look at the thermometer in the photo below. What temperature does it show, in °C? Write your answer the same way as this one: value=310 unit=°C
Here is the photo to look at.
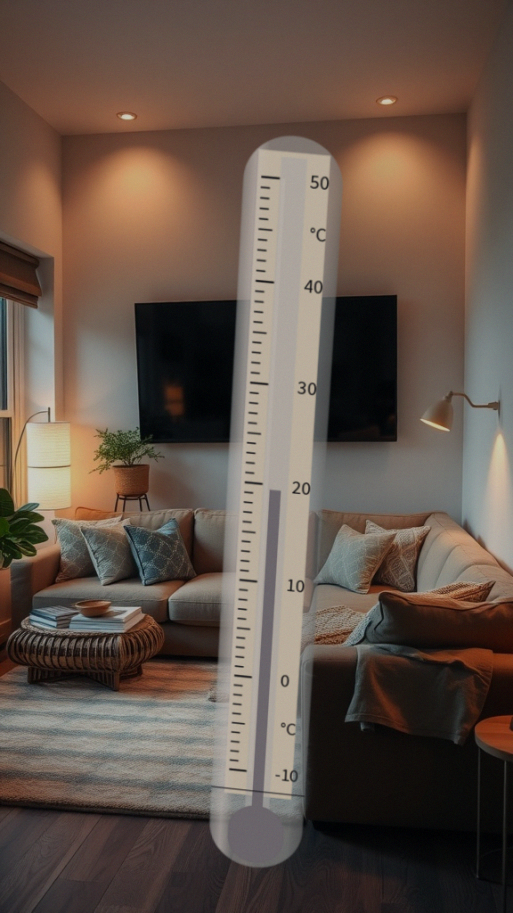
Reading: value=19.5 unit=°C
